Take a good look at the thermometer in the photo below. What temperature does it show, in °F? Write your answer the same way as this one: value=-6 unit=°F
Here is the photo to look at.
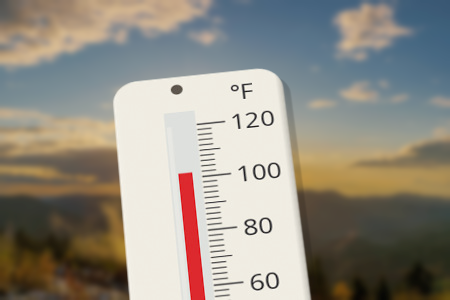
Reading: value=102 unit=°F
